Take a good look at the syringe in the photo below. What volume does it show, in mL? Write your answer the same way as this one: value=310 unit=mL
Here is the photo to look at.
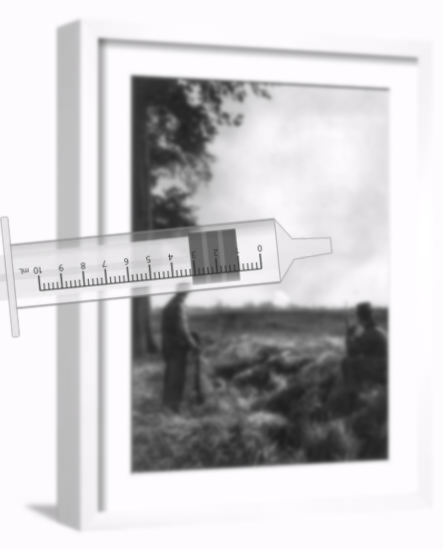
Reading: value=1 unit=mL
